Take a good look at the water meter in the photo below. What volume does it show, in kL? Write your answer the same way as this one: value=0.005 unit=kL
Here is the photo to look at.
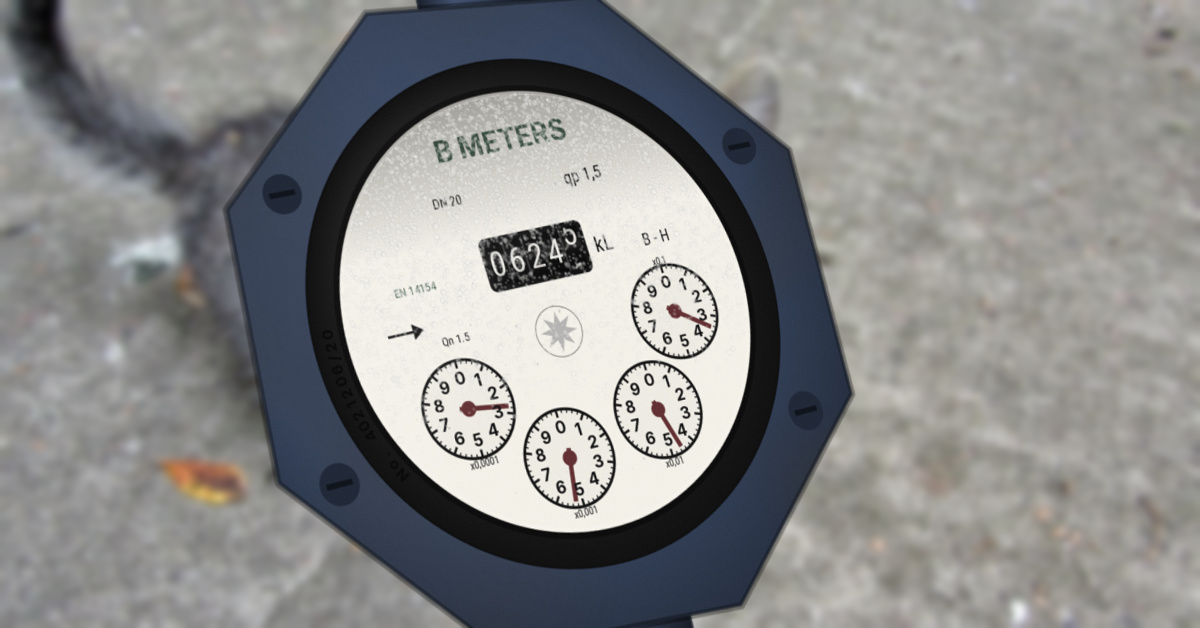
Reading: value=6245.3452 unit=kL
